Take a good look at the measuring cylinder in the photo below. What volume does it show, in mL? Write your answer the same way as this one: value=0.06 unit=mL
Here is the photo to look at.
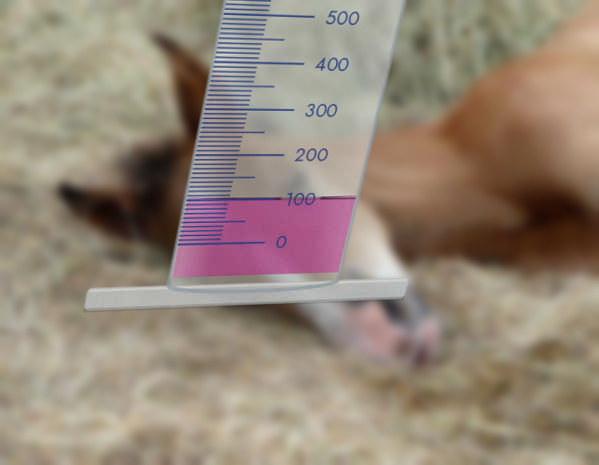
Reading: value=100 unit=mL
